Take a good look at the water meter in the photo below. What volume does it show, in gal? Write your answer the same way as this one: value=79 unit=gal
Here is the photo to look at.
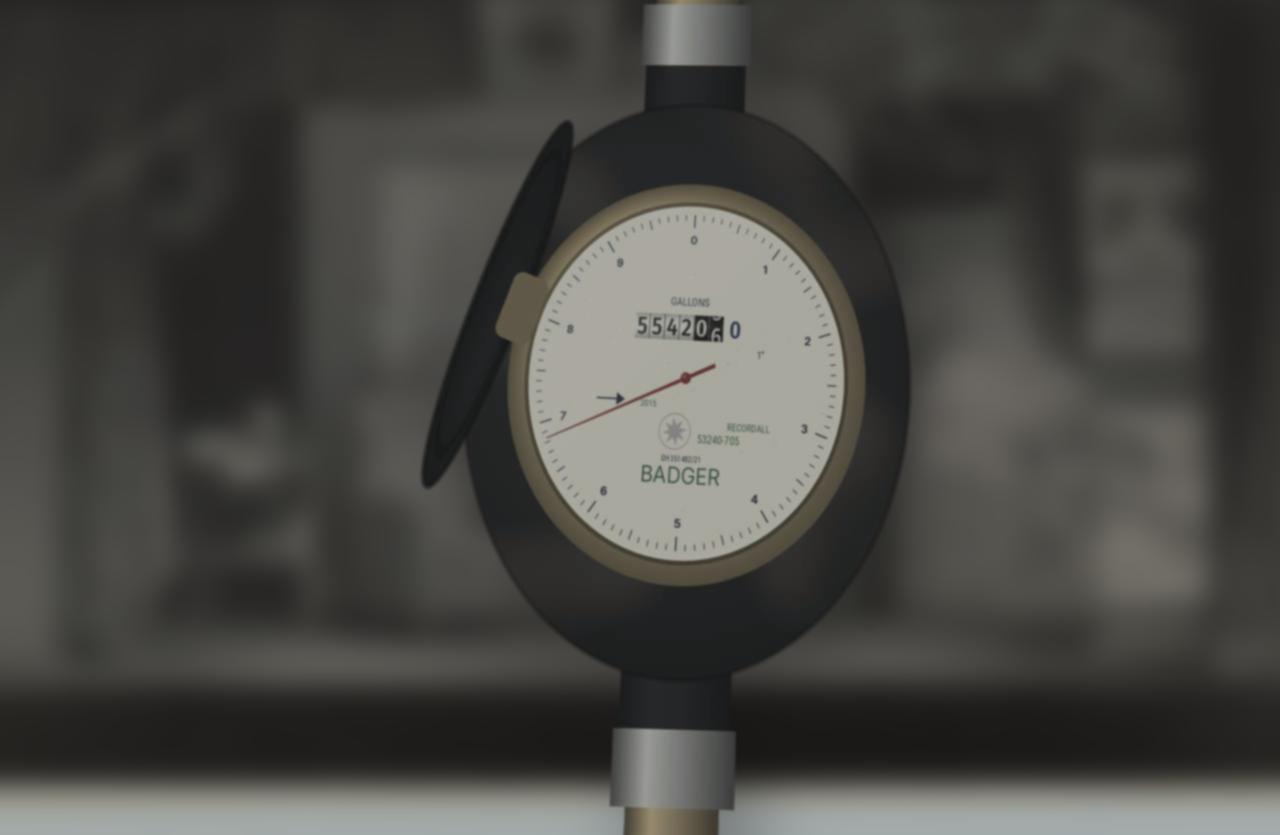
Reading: value=5542056.8 unit=gal
